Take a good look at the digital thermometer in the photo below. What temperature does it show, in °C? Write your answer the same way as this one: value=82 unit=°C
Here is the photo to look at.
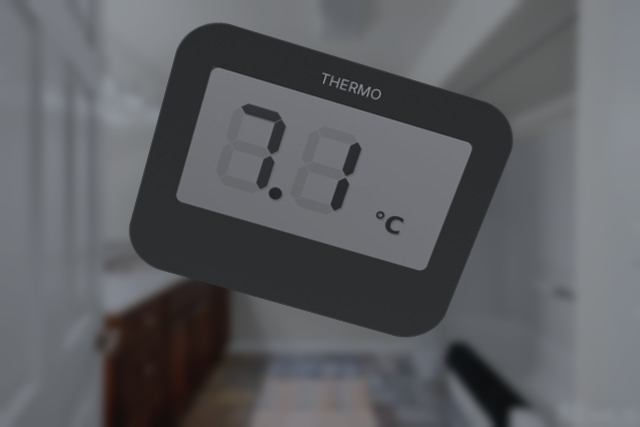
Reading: value=7.1 unit=°C
